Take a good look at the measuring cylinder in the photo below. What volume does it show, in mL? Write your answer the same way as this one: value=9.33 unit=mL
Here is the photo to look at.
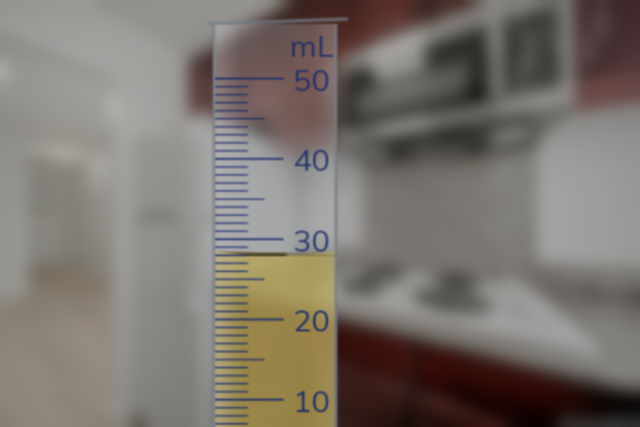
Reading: value=28 unit=mL
